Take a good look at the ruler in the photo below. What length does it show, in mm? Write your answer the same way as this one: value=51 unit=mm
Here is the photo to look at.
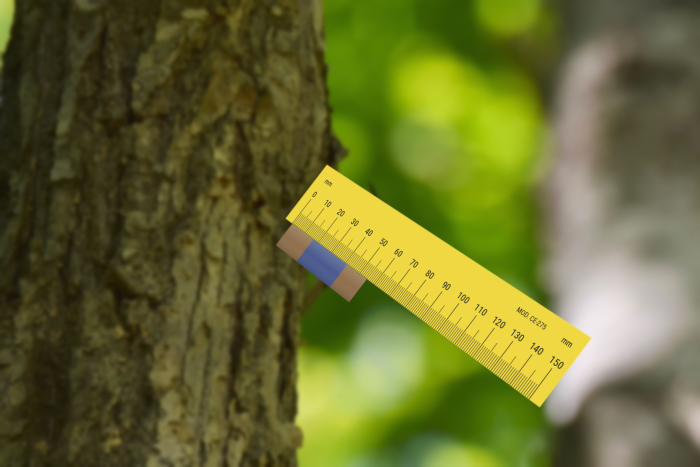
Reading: value=55 unit=mm
